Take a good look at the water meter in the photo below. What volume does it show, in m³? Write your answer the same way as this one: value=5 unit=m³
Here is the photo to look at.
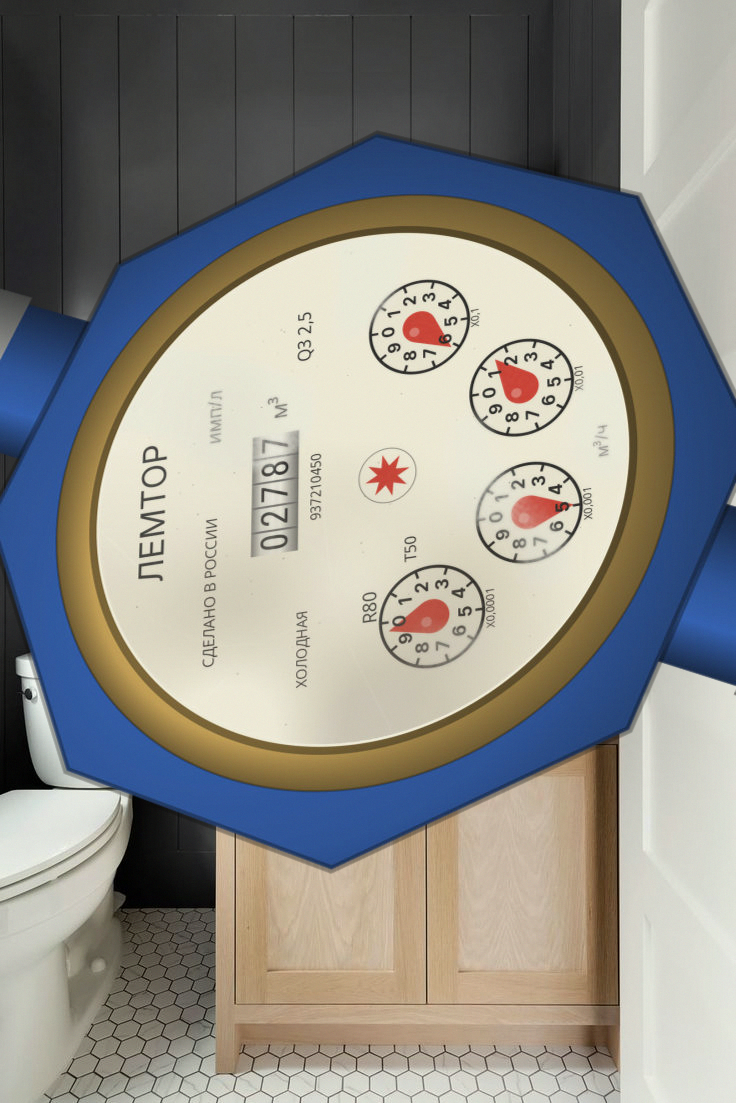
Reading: value=2787.6149 unit=m³
